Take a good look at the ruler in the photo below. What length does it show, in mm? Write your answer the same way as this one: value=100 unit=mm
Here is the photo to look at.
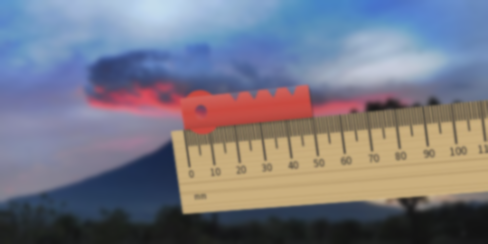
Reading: value=50 unit=mm
